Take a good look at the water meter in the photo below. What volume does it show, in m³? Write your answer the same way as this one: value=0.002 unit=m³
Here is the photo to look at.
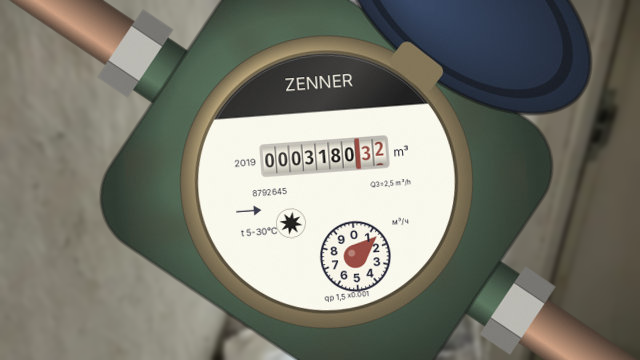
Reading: value=3180.321 unit=m³
